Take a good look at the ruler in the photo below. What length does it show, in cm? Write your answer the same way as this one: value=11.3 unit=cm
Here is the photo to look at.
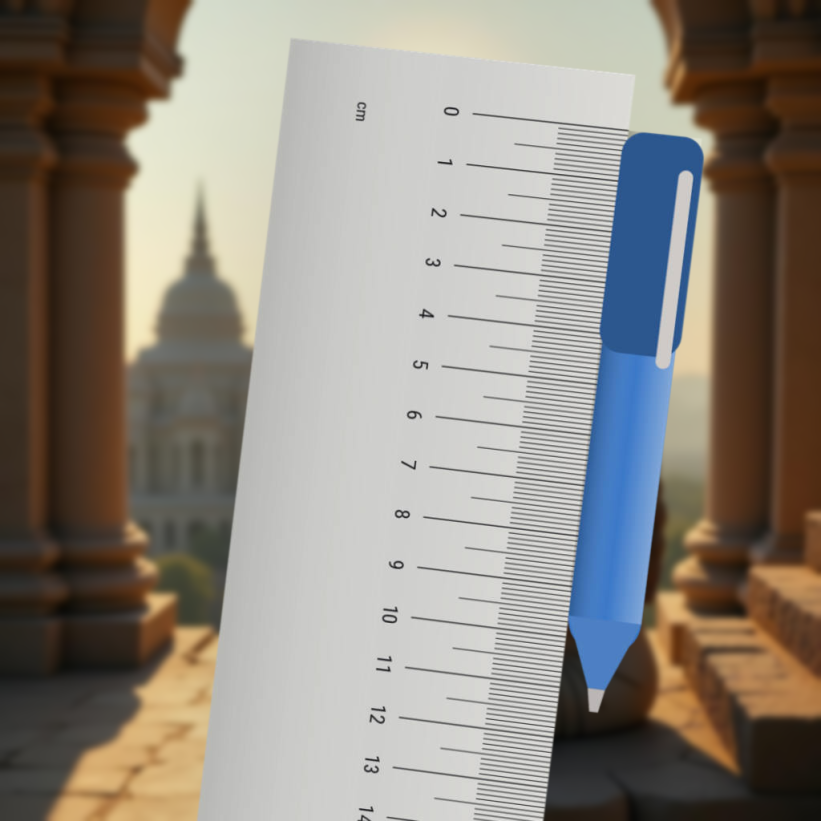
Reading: value=11.4 unit=cm
